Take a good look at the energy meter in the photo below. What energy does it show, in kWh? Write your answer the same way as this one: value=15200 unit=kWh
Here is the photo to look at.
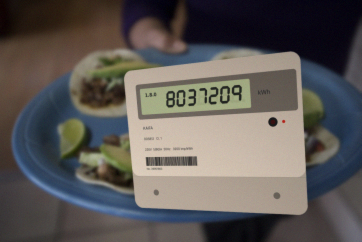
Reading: value=8037209 unit=kWh
